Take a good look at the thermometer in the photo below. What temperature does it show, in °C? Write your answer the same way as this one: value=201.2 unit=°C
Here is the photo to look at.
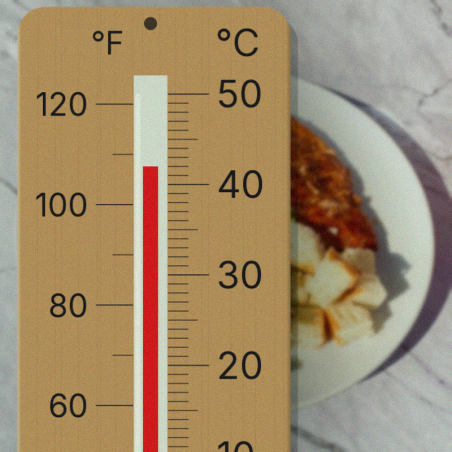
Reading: value=42 unit=°C
